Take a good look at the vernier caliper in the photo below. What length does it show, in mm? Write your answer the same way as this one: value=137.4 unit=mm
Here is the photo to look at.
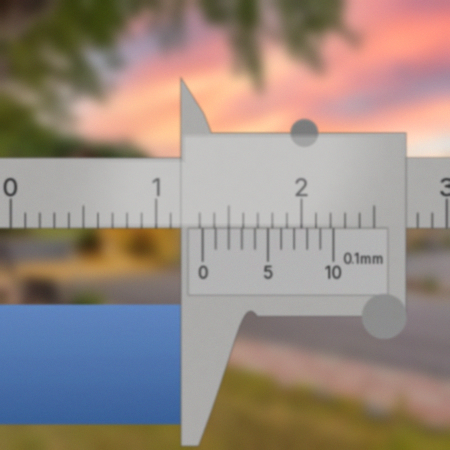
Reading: value=13.2 unit=mm
